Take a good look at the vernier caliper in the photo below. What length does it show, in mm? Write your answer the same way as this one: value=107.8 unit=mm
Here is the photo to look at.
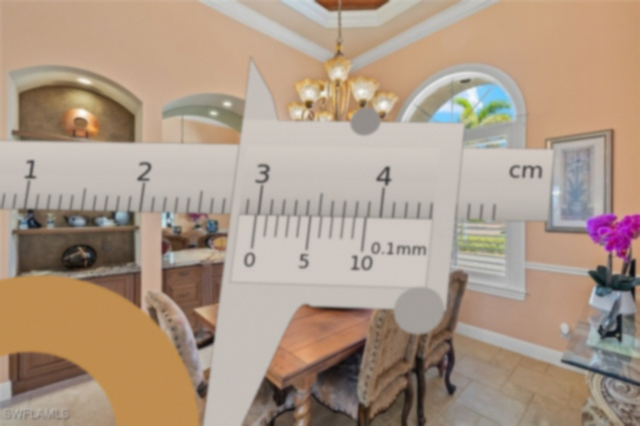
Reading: value=29.8 unit=mm
